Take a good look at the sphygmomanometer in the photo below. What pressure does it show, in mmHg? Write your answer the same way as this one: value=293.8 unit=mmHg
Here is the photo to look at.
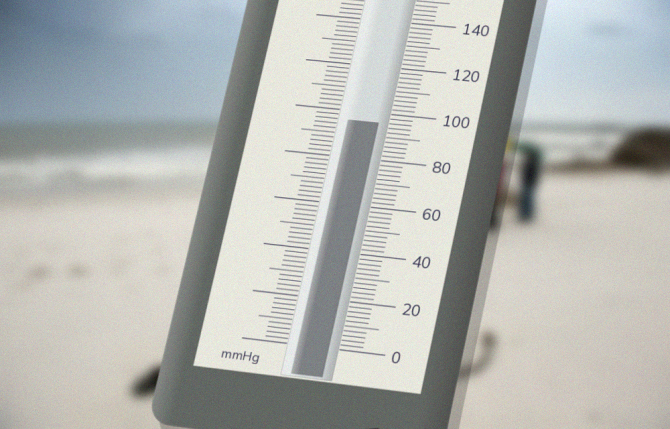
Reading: value=96 unit=mmHg
